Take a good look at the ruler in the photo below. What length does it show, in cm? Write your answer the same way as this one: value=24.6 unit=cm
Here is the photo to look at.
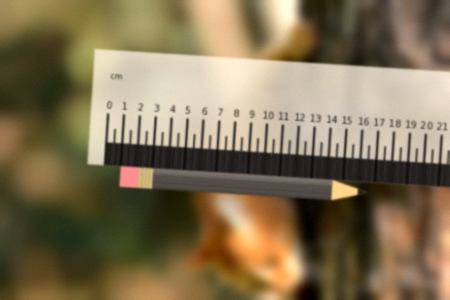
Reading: value=15.5 unit=cm
